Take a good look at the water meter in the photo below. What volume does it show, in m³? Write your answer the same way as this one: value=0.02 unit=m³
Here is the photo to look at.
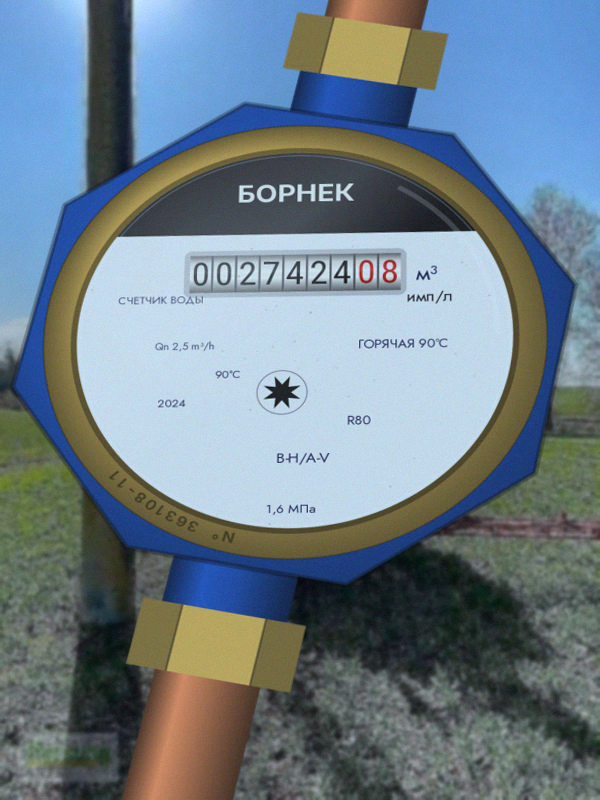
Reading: value=27424.08 unit=m³
